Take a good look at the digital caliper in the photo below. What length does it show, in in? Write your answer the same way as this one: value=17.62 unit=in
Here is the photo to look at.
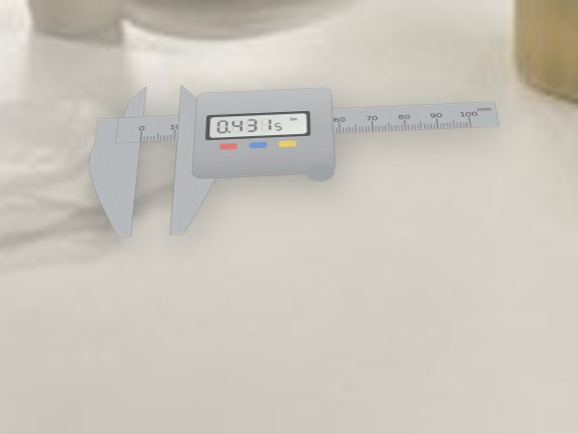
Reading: value=0.4315 unit=in
